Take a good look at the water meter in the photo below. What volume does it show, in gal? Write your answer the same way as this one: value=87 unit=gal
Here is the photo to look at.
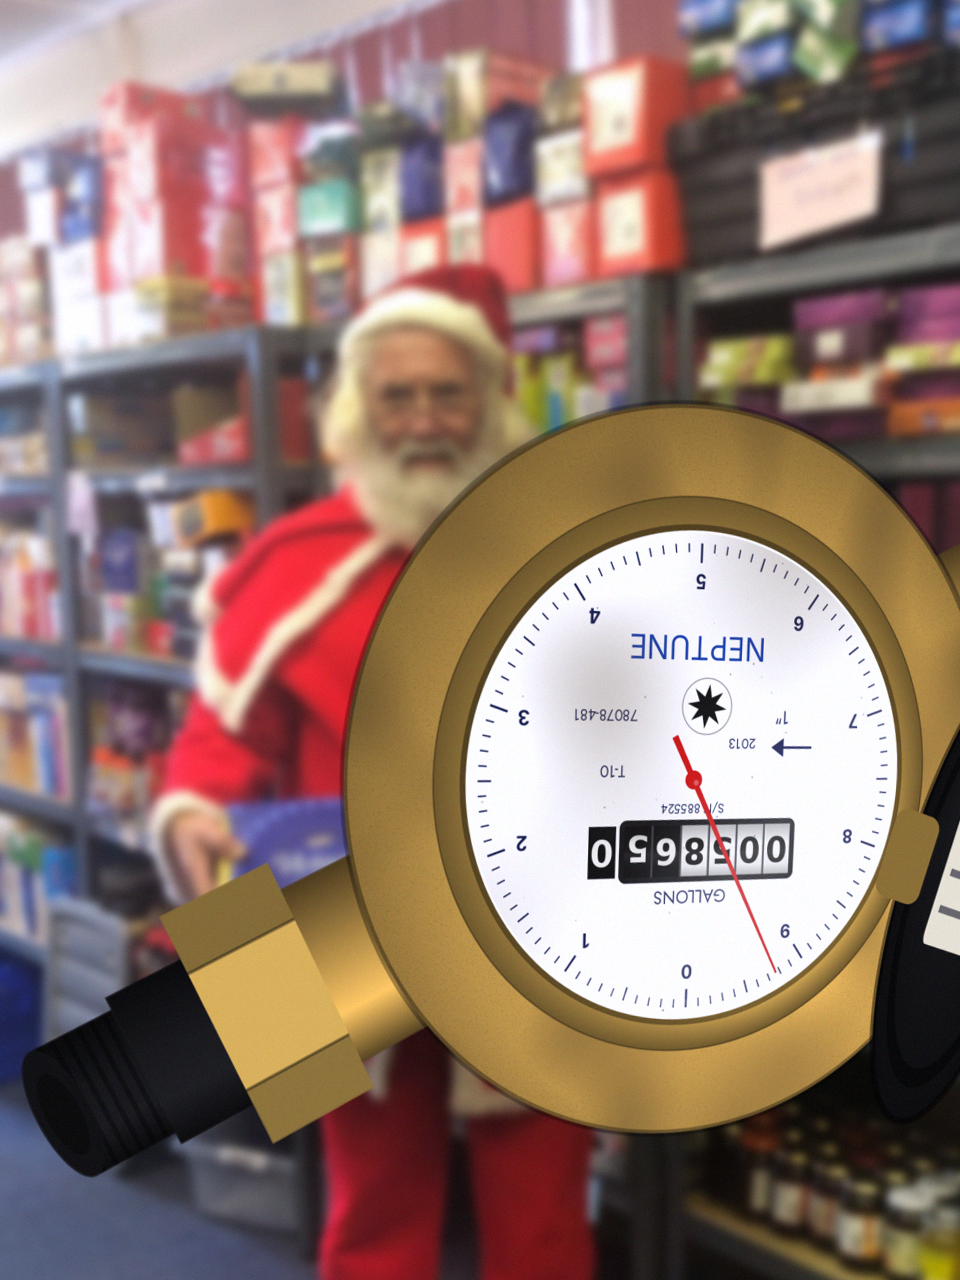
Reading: value=58649.2 unit=gal
